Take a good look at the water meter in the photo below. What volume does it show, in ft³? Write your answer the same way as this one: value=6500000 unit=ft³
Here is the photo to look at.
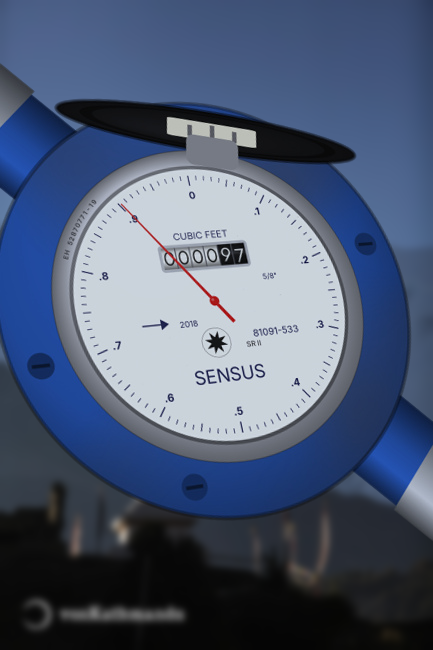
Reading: value=96.90 unit=ft³
